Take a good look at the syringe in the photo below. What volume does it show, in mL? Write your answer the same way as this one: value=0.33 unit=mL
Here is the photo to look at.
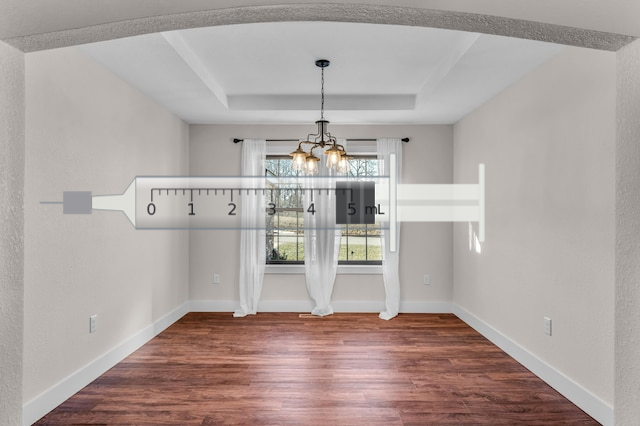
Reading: value=4.6 unit=mL
